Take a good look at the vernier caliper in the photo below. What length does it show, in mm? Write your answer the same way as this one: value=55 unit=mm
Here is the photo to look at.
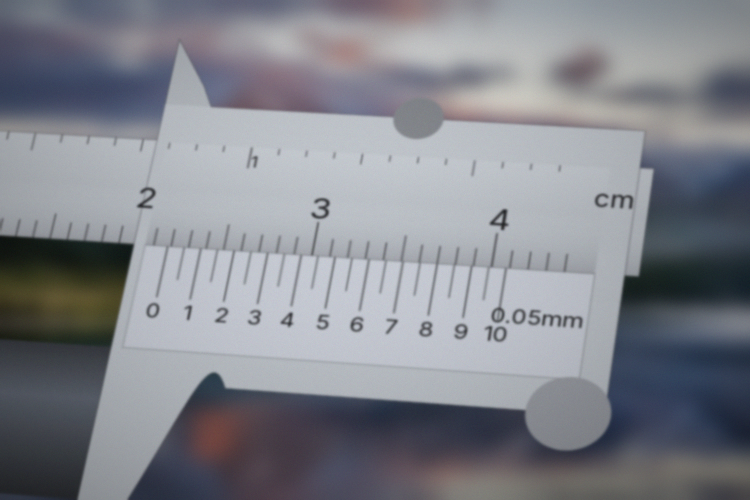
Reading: value=21.8 unit=mm
